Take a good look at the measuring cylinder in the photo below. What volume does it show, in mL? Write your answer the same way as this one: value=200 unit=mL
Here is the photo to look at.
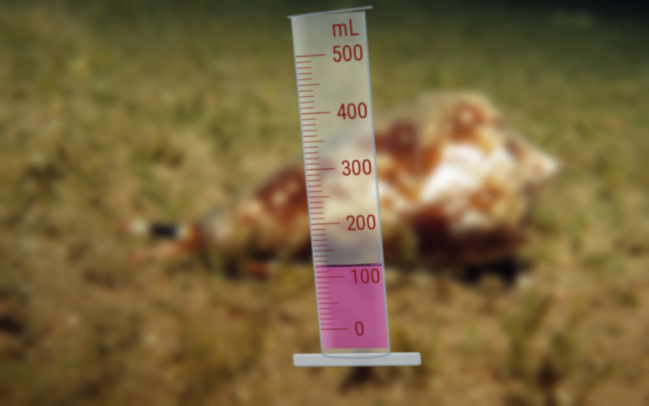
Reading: value=120 unit=mL
